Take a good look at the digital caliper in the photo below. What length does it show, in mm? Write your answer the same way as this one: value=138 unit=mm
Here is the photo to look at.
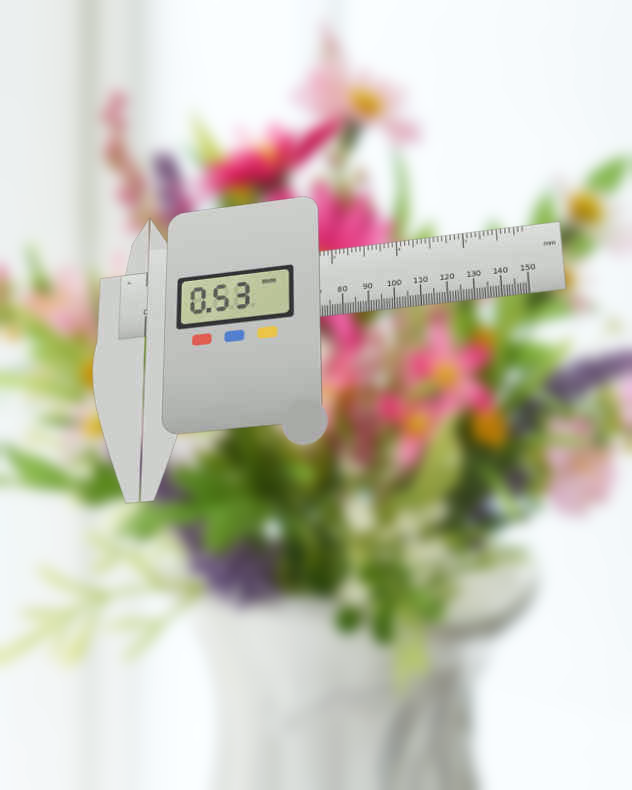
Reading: value=0.53 unit=mm
